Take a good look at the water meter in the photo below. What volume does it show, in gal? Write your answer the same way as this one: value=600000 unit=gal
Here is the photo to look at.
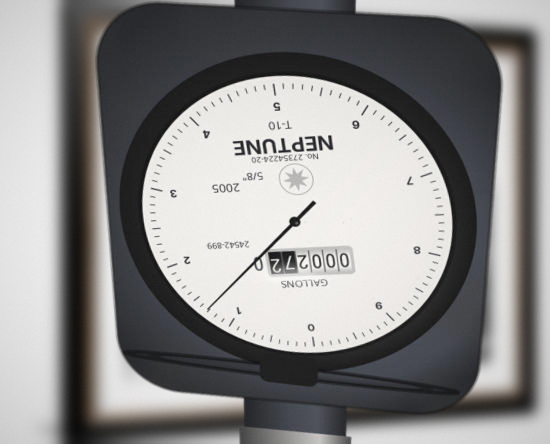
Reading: value=2721.3 unit=gal
